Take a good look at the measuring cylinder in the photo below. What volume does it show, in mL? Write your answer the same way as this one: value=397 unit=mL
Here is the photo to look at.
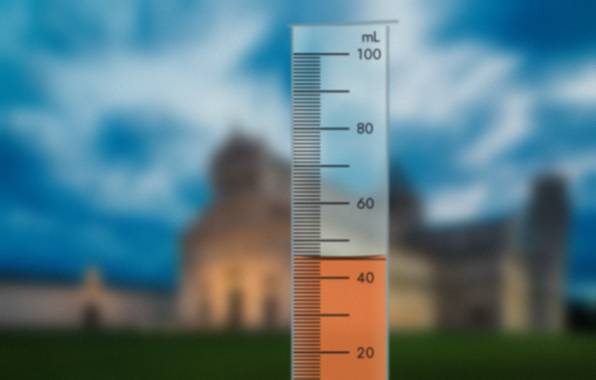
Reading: value=45 unit=mL
